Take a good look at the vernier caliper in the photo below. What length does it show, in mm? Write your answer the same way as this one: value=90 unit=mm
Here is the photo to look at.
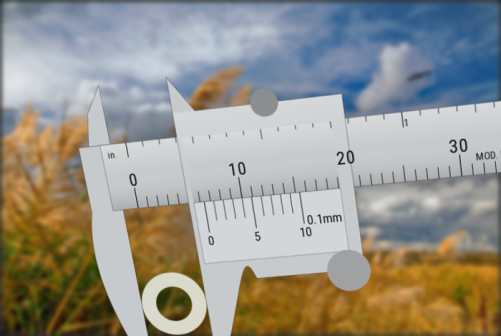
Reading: value=6.4 unit=mm
